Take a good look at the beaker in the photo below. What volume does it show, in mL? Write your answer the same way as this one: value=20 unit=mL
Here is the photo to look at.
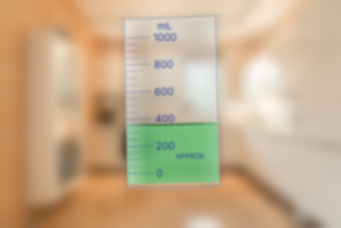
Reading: value=350 unit=mL
